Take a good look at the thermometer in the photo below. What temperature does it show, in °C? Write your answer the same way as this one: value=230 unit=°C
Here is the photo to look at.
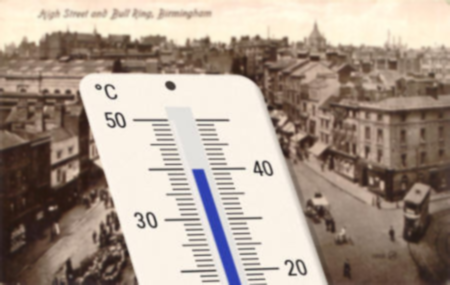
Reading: value=40 unit=°C
